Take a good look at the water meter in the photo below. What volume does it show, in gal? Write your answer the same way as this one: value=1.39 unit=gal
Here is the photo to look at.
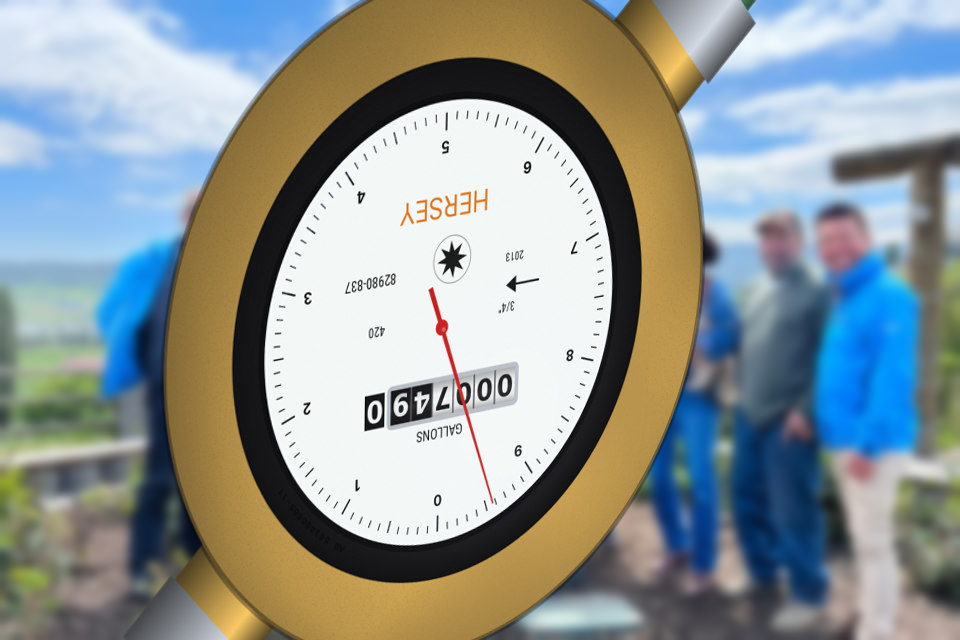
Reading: value=7489.4 unit=gal
